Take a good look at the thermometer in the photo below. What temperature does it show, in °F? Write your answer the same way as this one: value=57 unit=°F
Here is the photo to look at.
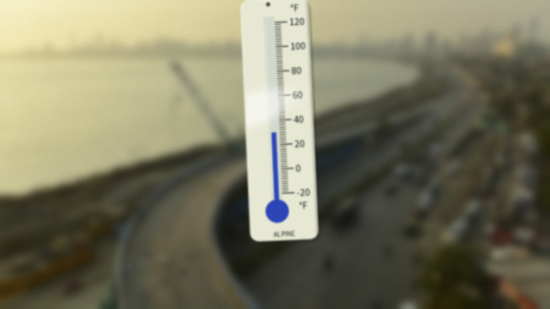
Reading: value=30 unit=°F
